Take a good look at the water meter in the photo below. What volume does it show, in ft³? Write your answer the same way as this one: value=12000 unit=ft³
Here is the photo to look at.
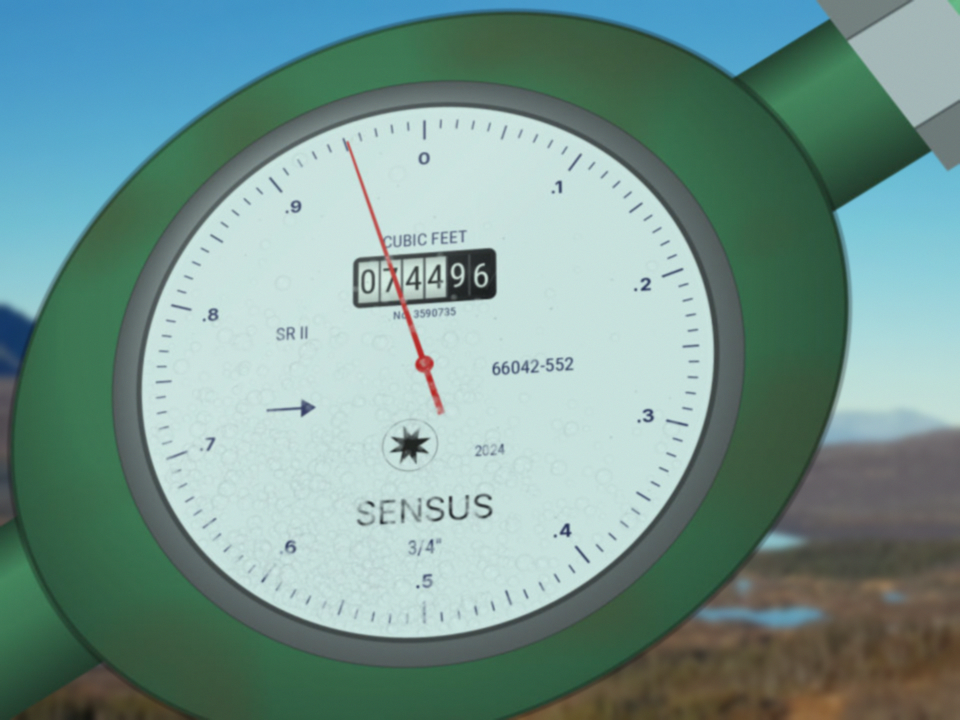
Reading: value=74495.95 unit=ft³
